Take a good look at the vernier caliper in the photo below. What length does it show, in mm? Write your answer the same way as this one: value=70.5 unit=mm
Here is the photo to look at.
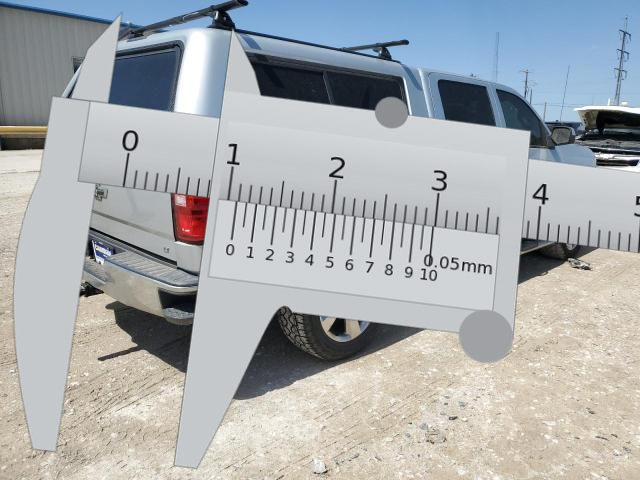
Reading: value=10.8 unit=mm
